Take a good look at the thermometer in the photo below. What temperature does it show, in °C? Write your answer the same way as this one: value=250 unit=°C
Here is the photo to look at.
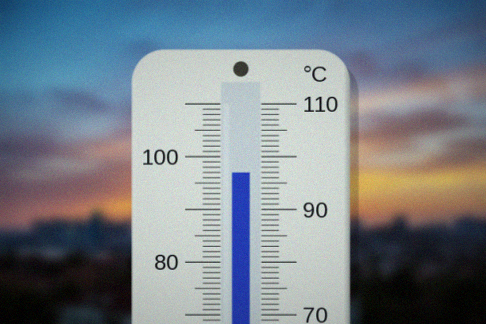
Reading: value=97 unit=°C
